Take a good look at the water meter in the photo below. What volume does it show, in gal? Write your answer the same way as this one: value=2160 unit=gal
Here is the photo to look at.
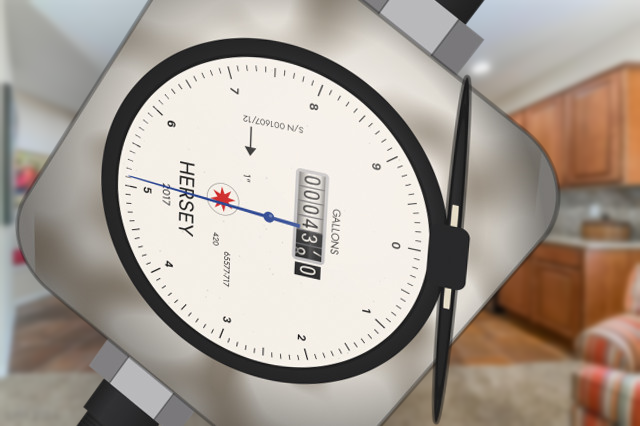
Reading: value=4375.1 unit=gal
